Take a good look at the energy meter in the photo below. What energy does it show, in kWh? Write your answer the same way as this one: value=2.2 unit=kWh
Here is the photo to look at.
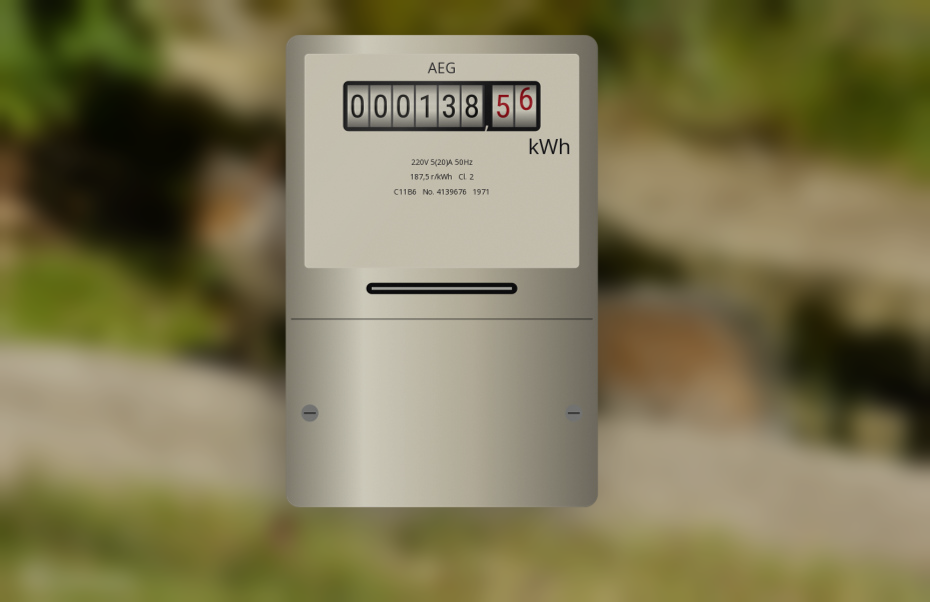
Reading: value=138.56 unit=kWh
